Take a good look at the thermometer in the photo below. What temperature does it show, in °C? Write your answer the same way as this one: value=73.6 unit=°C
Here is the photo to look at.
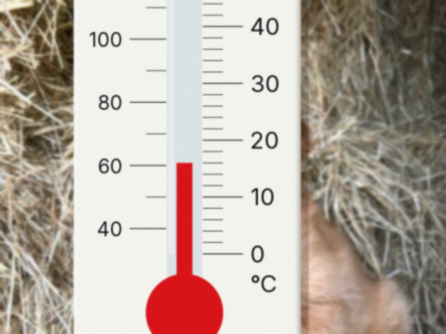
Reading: value=16 unit=°C
